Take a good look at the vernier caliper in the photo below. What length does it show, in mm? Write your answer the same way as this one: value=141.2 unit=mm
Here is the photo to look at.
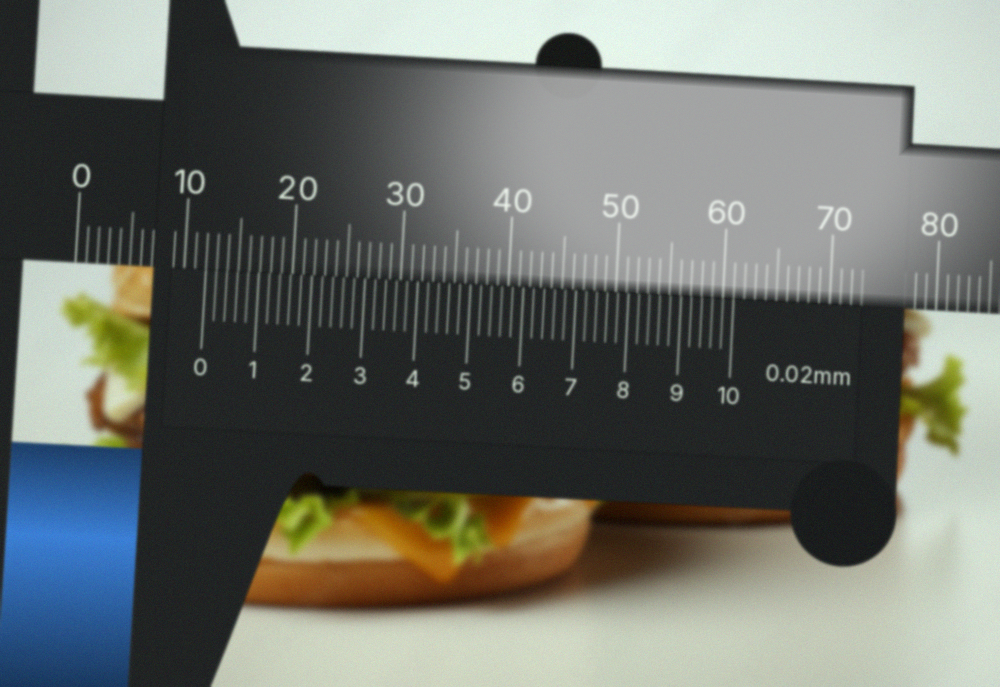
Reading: value=12.0 unit=mm
